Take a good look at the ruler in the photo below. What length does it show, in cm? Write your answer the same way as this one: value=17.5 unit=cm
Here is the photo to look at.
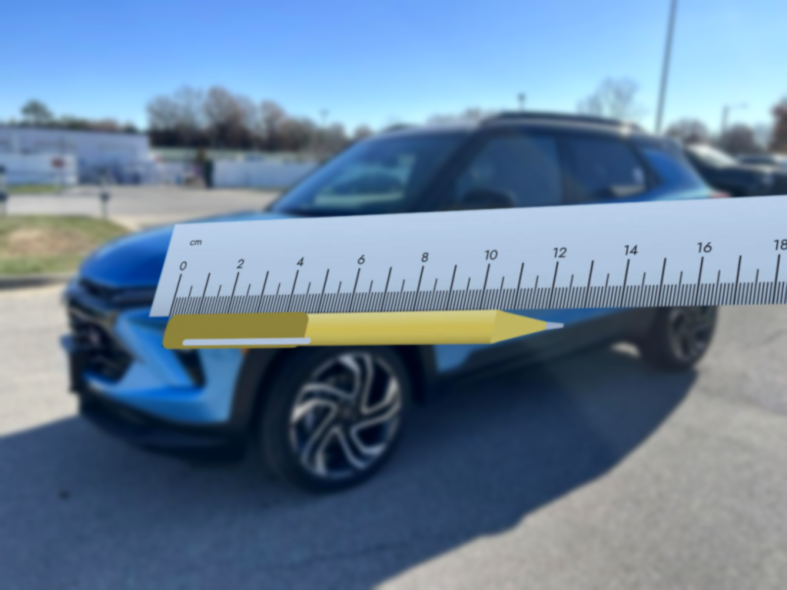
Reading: value=12.5 unit=cm
